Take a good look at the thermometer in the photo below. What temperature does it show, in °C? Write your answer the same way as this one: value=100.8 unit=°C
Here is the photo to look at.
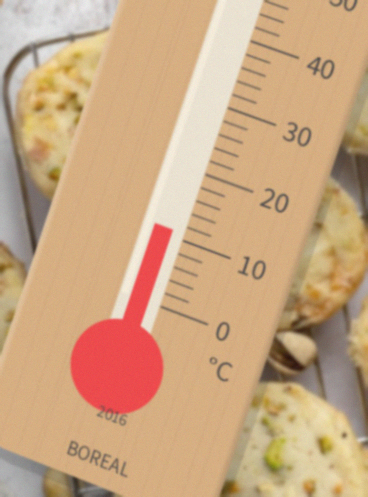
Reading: value=11 unit=°C
